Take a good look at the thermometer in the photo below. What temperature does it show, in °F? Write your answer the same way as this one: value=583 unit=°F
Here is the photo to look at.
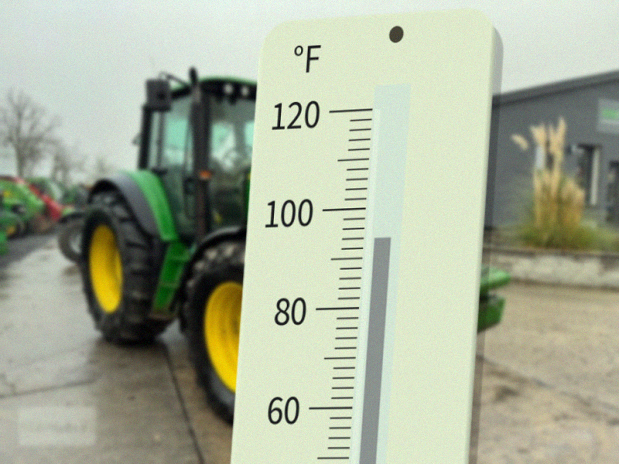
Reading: value=94 unit=°F
